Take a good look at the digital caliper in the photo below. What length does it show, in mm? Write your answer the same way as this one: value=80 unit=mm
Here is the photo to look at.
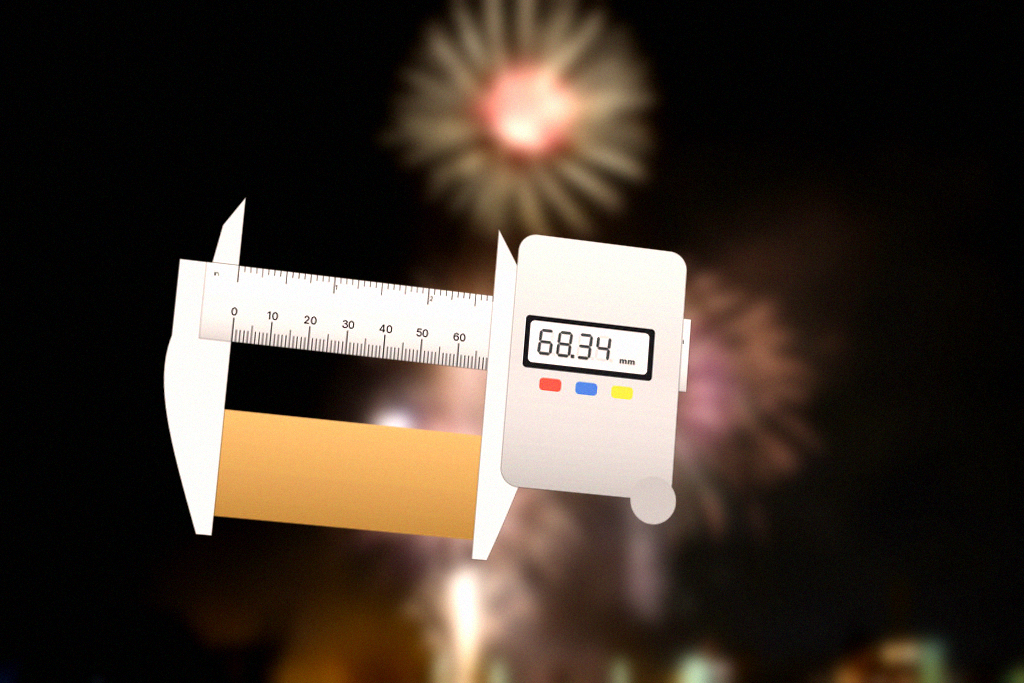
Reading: value=68.34 unit=mm
